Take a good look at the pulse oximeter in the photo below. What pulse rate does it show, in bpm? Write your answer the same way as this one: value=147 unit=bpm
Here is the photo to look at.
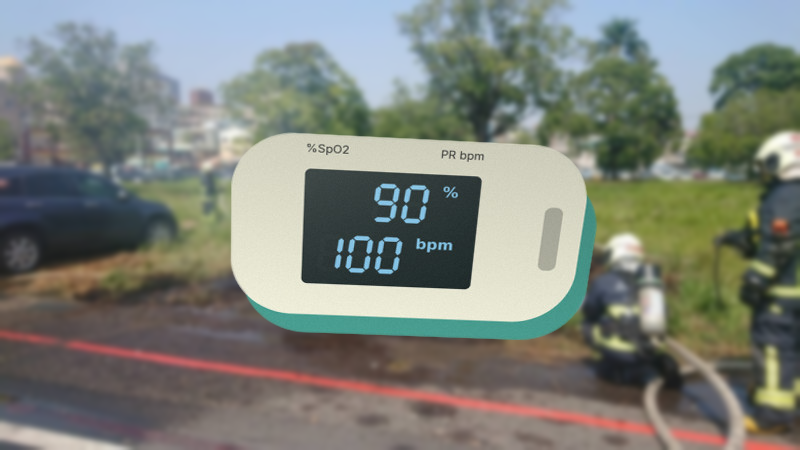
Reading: value=100 unit=bpm
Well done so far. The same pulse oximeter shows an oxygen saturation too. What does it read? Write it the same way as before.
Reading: value=90 unit=%
